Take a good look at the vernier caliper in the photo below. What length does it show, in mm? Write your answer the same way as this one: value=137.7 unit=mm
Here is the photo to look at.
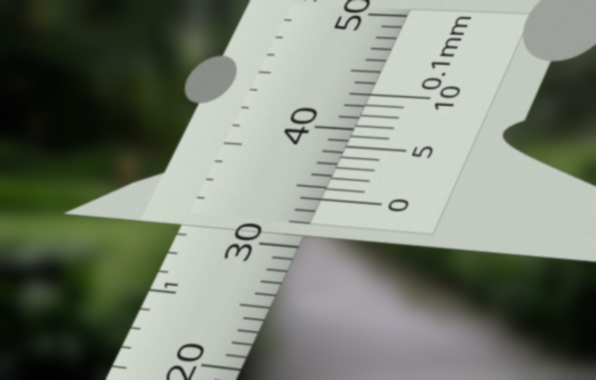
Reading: value=34.0 unit=mm
